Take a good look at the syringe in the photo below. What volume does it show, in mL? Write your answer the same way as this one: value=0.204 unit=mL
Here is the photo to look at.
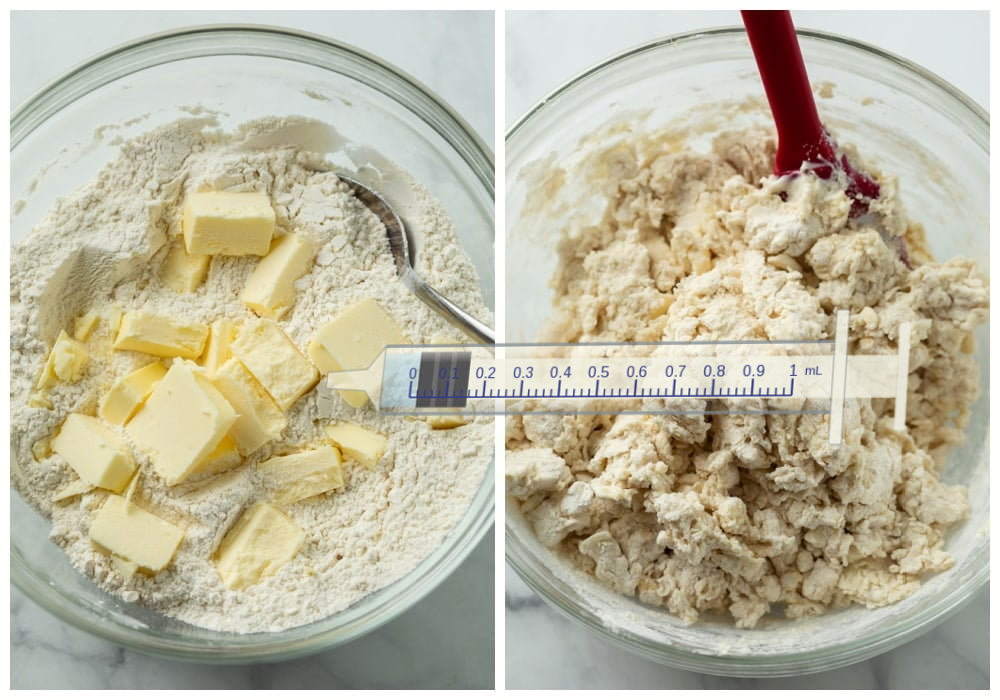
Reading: value=0.02 unit=mL
